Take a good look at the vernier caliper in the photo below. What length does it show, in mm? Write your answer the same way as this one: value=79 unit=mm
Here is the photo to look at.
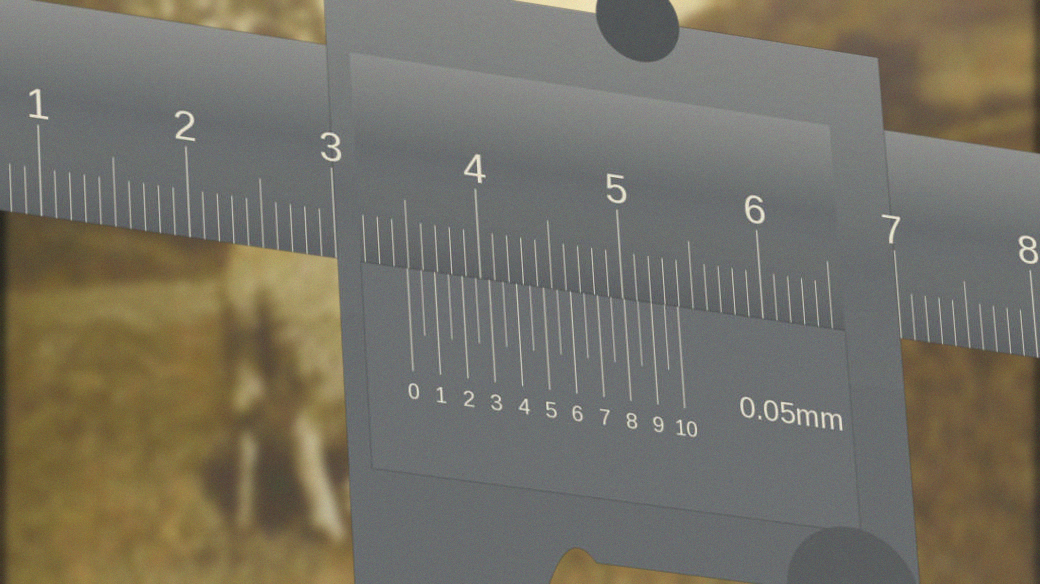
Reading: value=34.9 unit=mm
